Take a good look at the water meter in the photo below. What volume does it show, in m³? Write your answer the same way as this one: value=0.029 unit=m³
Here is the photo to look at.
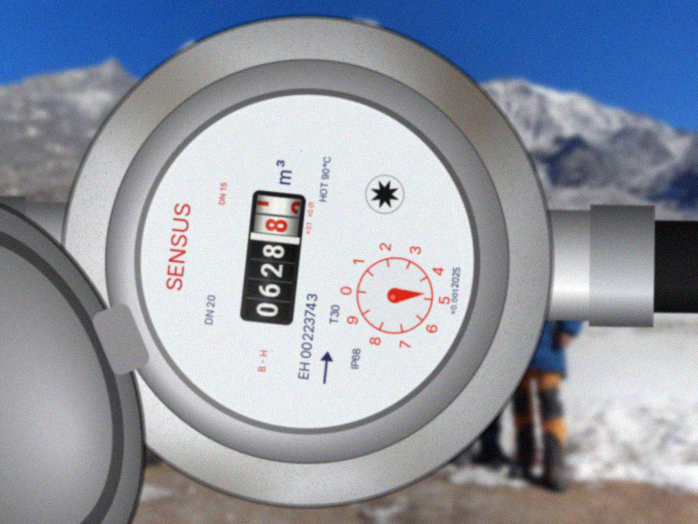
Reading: value=628.814 unit=m³
